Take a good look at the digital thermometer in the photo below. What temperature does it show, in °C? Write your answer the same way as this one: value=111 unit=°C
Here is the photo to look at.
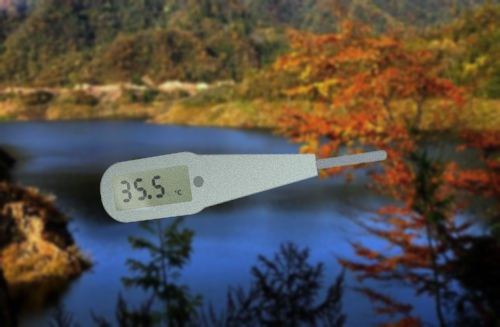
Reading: value=35.5 unit=°C
